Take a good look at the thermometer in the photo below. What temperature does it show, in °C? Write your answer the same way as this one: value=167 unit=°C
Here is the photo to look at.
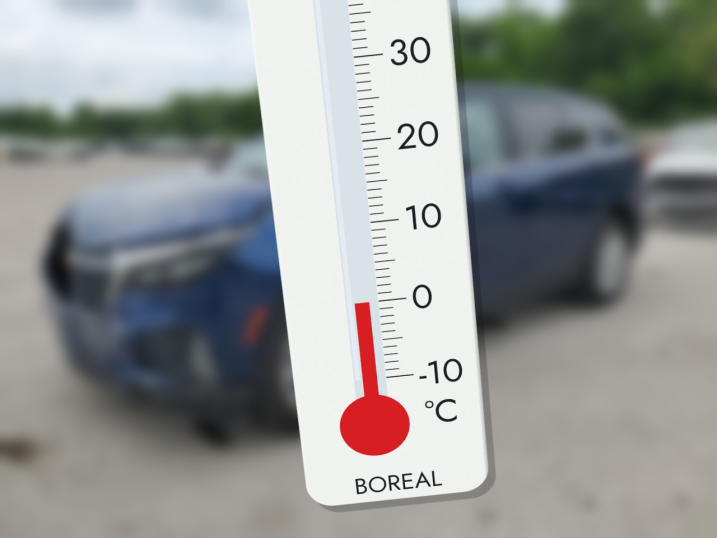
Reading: value=0 unit=°C
